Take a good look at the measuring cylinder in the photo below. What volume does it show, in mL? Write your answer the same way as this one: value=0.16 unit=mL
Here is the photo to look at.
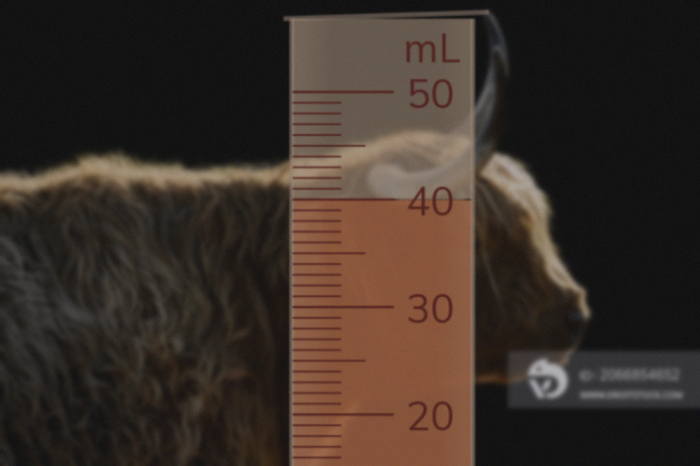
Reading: value=40 unit=mL
